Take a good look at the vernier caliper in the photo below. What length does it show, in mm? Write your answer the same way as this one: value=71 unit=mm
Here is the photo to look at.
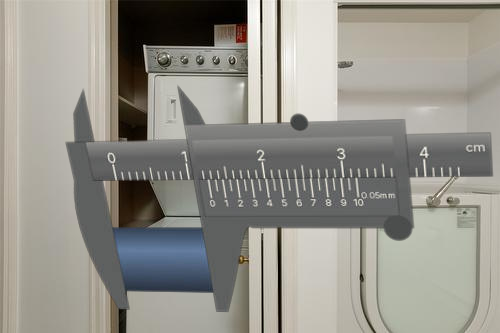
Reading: value=12.6 unit=mm
